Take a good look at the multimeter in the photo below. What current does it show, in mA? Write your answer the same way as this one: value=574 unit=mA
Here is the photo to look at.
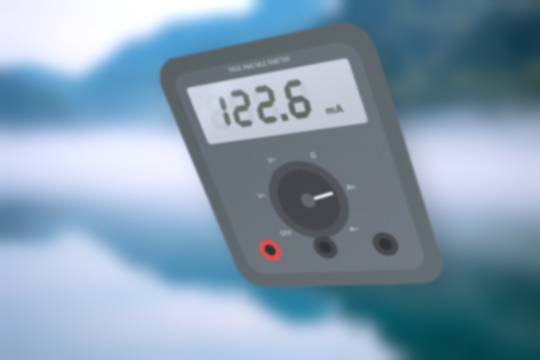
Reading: value=122.6 unit=mA
